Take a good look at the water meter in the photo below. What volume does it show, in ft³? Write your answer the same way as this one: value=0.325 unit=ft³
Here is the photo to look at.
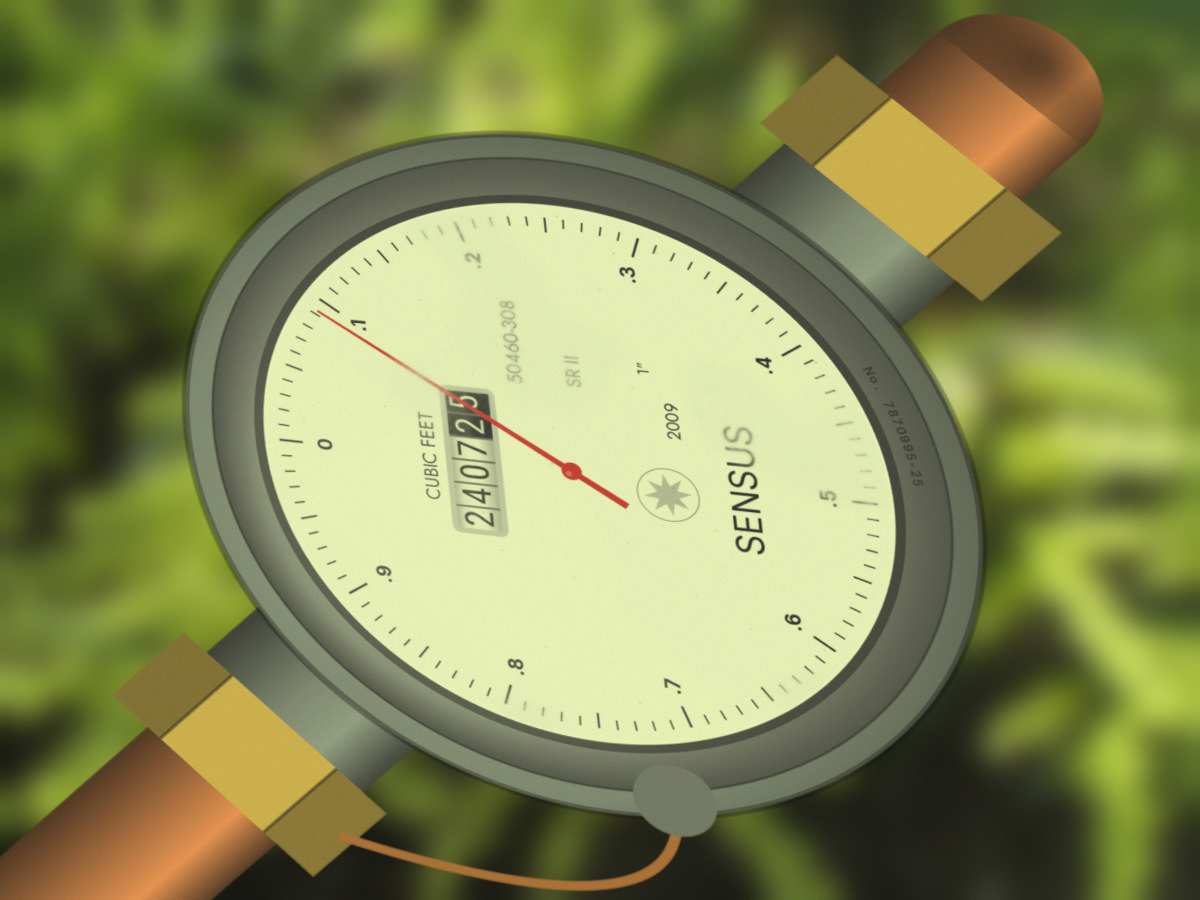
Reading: value=240725.09 unit=ft³
